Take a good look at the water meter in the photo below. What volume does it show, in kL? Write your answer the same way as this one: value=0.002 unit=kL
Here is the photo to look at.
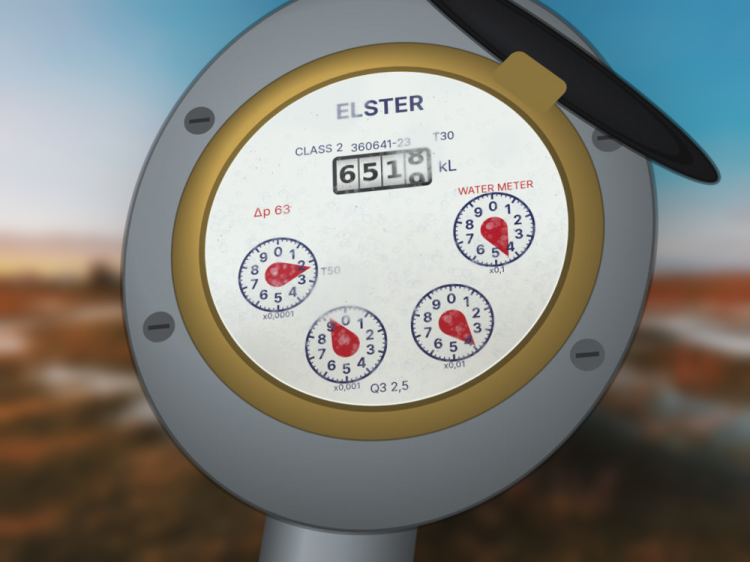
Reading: value=6518.4392 unit=kL
